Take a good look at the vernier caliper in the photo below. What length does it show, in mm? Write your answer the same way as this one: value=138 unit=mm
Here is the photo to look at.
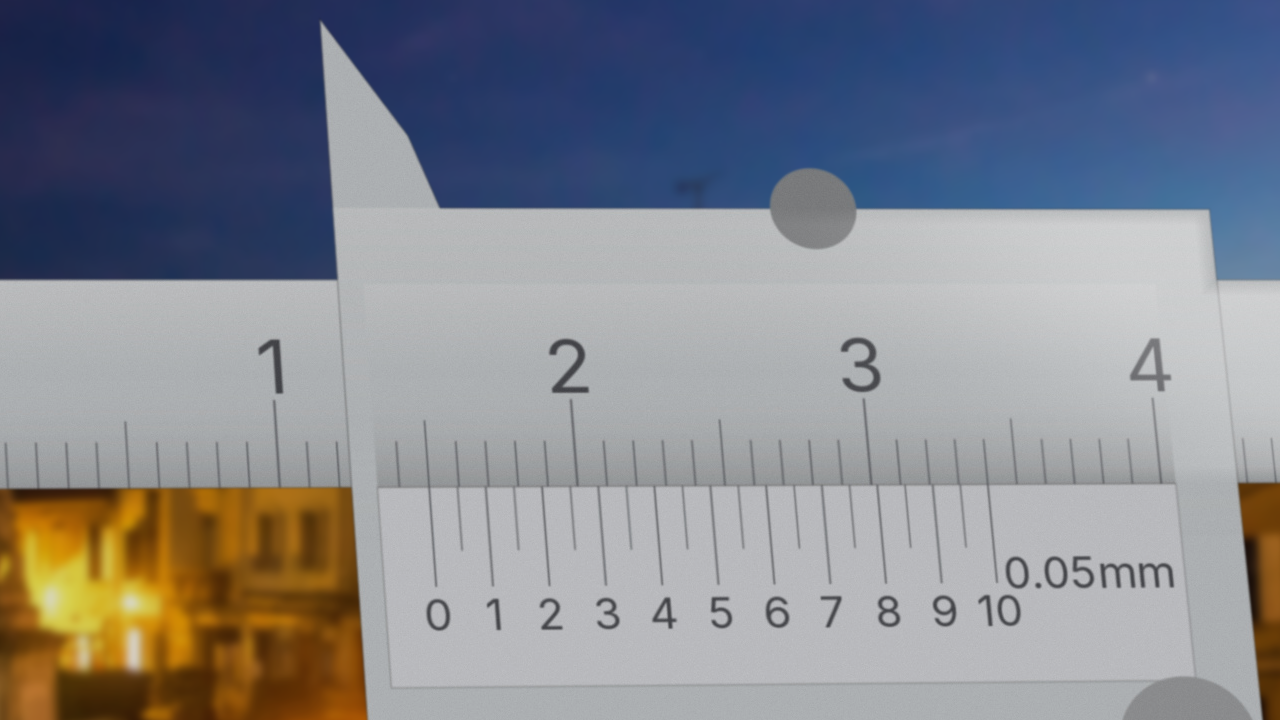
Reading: value=15.00 unit=mm
